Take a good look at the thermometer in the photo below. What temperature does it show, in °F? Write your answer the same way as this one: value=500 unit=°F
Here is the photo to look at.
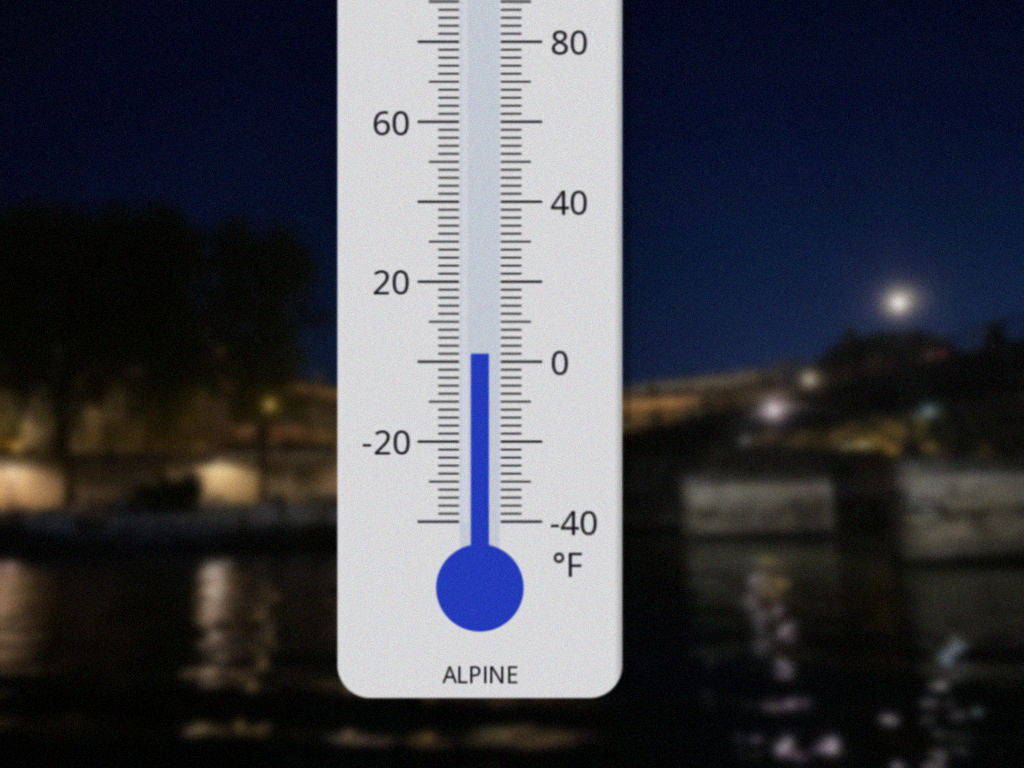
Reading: value=2 unit=°F
